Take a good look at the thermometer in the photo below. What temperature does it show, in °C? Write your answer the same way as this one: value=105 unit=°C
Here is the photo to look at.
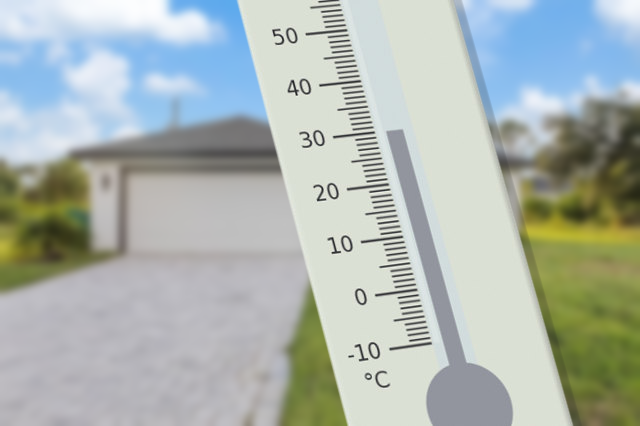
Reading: value=30 unit=°C
